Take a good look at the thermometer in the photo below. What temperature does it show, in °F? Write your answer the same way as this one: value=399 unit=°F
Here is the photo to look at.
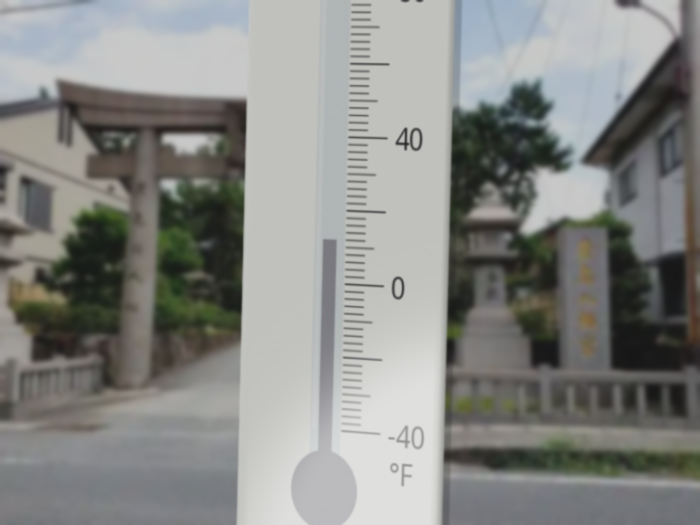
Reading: value=12 unit=°F
